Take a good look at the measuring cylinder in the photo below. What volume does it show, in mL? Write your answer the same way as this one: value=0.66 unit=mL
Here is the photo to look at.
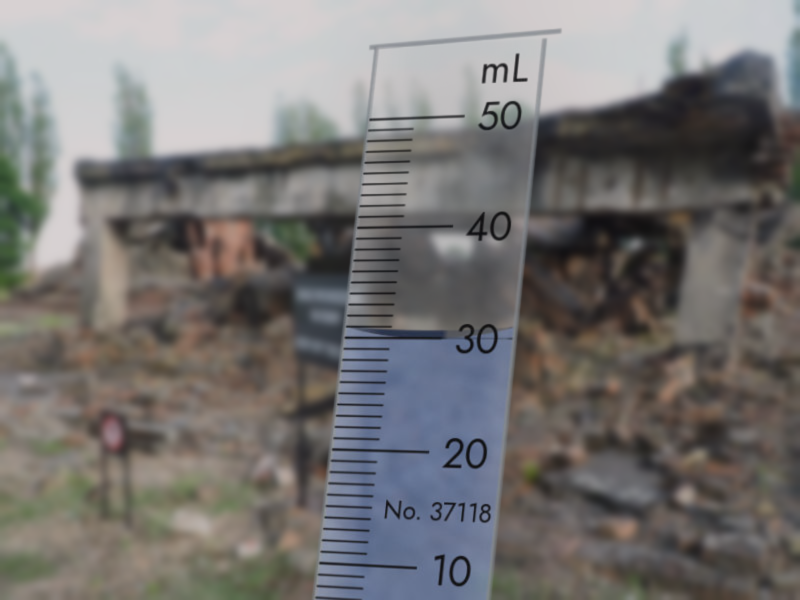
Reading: value=30 unit=mL
